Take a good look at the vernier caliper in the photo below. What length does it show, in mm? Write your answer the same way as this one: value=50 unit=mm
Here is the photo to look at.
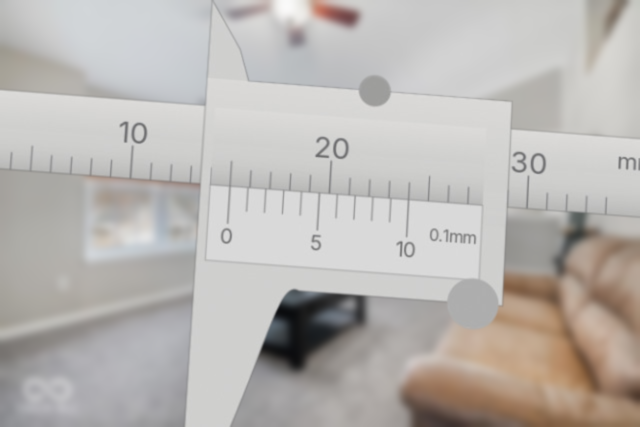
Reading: value=15.0 unit=mm
